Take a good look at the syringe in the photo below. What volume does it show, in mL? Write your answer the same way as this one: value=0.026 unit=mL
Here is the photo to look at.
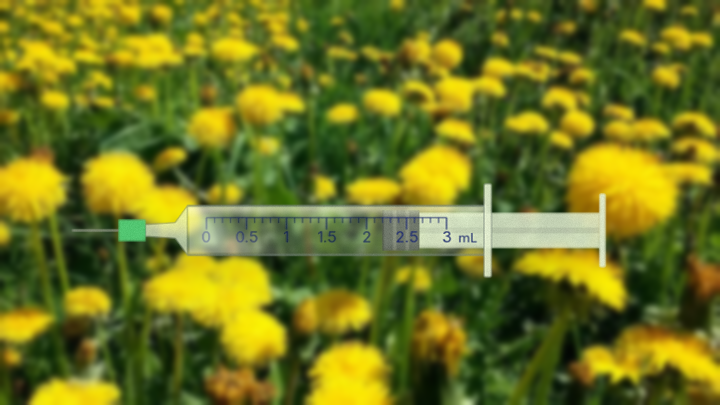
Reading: value=2.2 unit=mL
